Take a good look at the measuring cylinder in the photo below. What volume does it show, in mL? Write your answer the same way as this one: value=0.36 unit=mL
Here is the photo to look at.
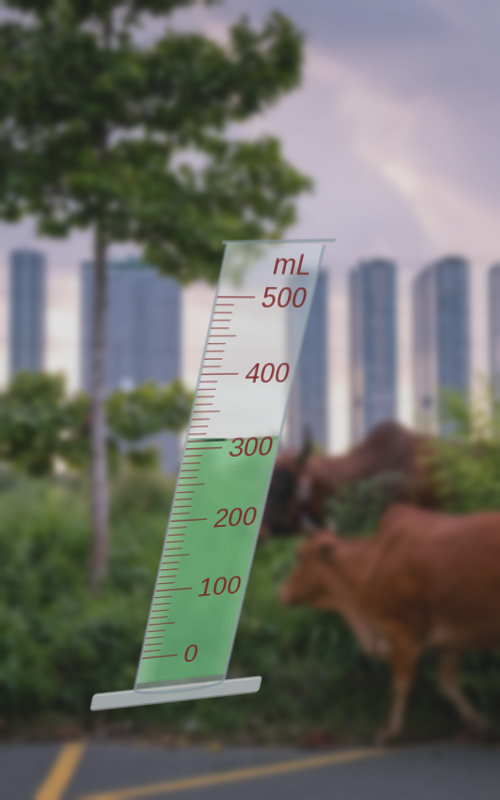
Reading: value=310 unit=mL
